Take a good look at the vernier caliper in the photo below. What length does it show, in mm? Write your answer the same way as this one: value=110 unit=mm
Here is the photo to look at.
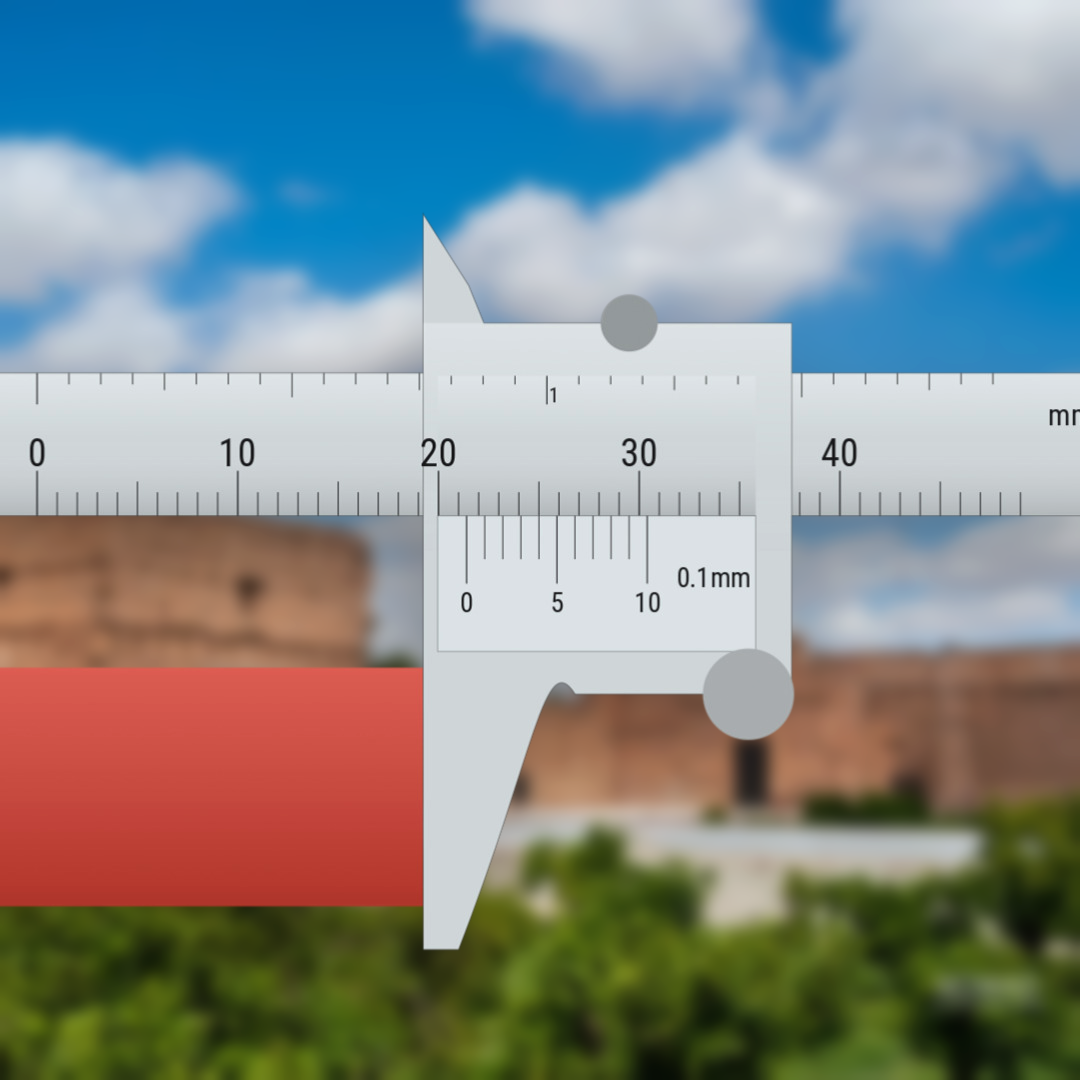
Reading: value=21.4 unit=mm
